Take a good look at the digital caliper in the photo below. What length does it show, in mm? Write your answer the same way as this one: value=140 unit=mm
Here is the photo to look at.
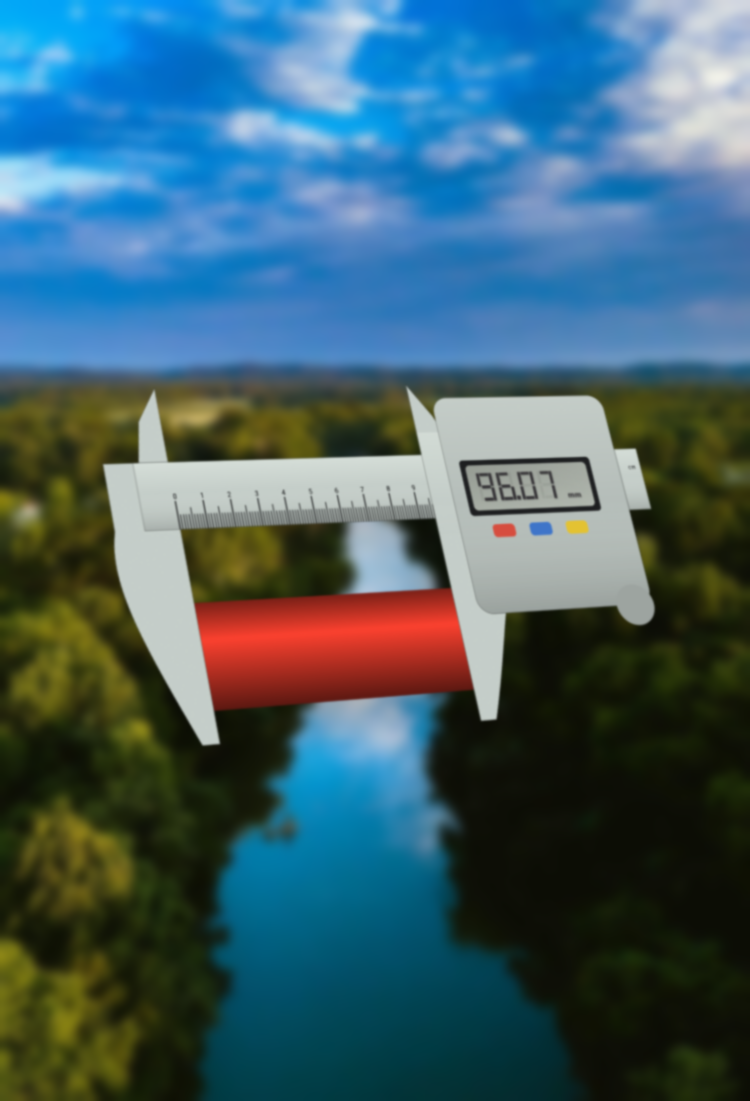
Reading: value=96.07 unit=mm
